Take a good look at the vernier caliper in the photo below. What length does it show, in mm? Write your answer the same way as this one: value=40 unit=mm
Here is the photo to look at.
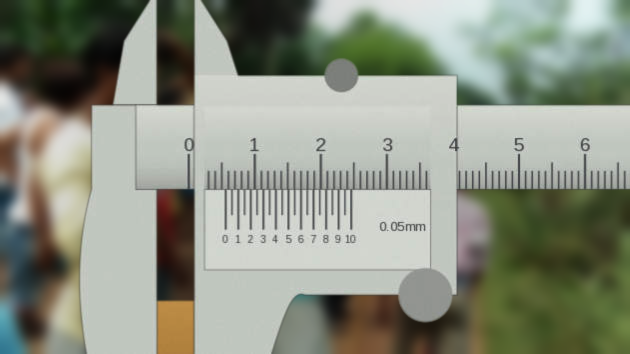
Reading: value=5.6 unit=mm
